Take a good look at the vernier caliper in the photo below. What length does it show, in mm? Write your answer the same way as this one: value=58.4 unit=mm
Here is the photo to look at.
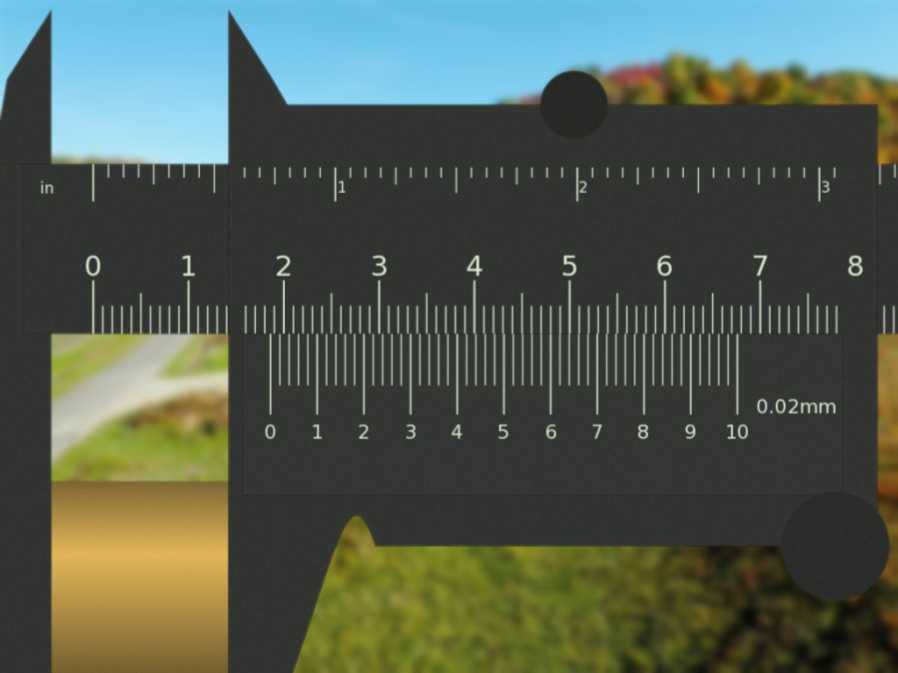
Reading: value=18.6 unit=mm
